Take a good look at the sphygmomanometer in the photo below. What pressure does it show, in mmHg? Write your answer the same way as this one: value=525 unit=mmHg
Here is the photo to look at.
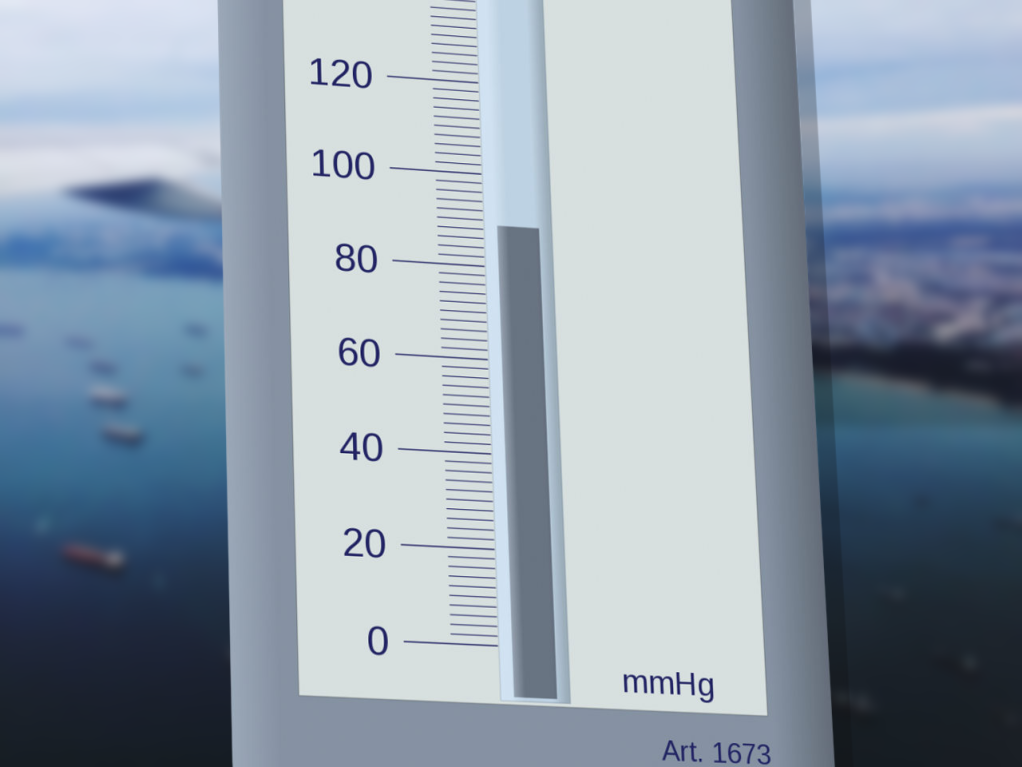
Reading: value=89 unit=mmHg
